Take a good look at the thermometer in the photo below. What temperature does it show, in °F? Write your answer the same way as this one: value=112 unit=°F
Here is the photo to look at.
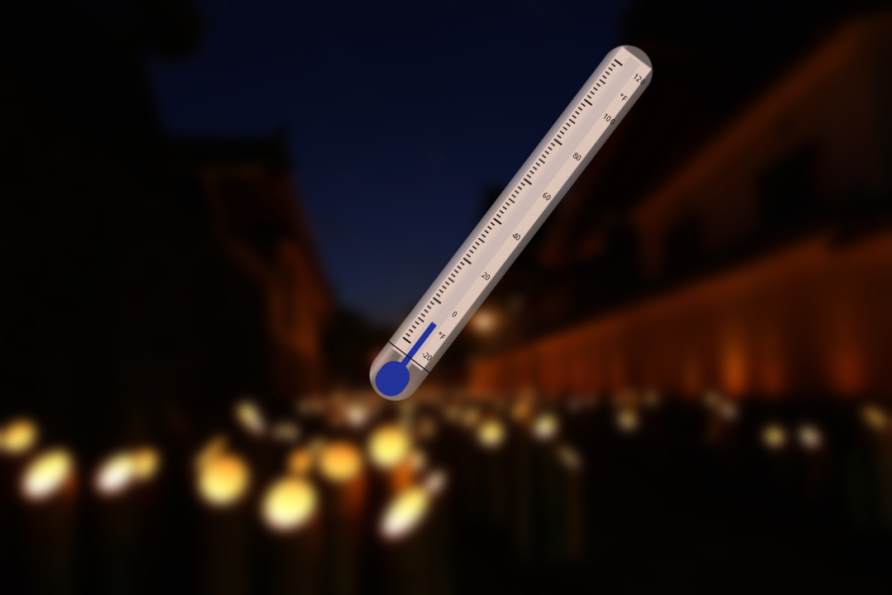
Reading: value=-8 unit=°F
